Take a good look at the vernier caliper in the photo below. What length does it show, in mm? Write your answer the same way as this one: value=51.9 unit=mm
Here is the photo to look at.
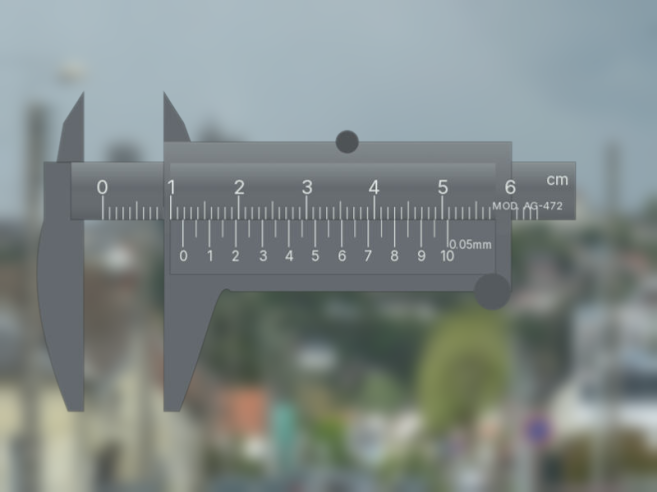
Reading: value=11.8 unit=mm
